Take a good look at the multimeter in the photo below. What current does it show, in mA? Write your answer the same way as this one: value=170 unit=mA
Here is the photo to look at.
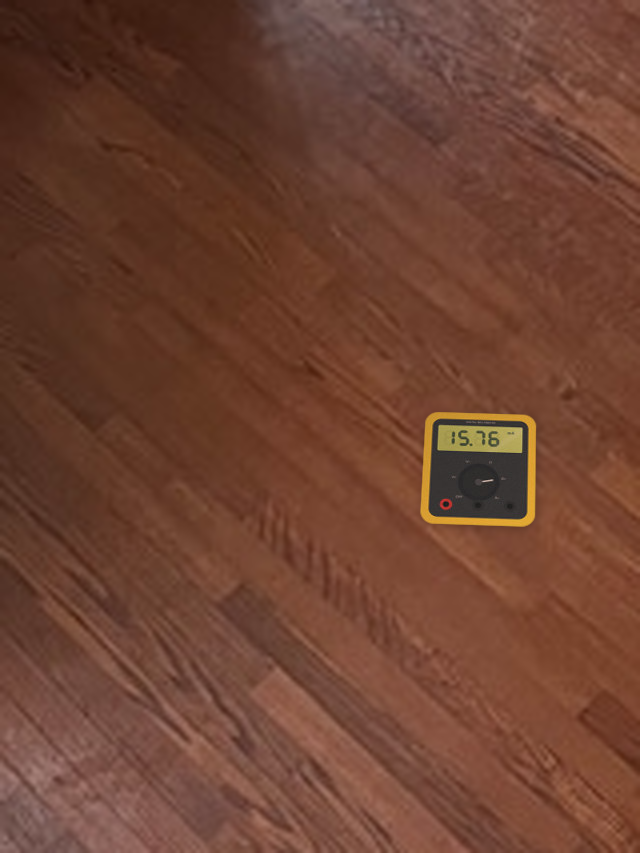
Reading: value=15.76 unit=mA
